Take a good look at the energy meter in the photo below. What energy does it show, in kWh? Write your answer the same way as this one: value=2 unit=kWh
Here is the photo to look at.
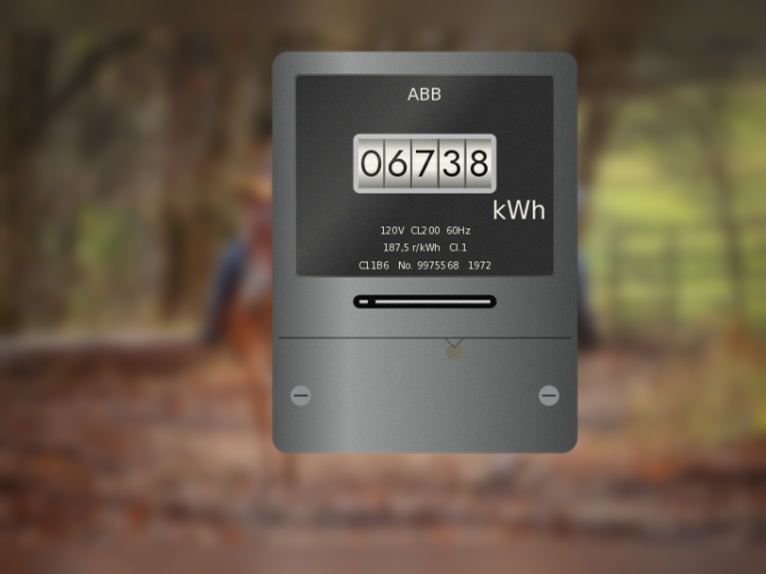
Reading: value=6738 unit=kWh
